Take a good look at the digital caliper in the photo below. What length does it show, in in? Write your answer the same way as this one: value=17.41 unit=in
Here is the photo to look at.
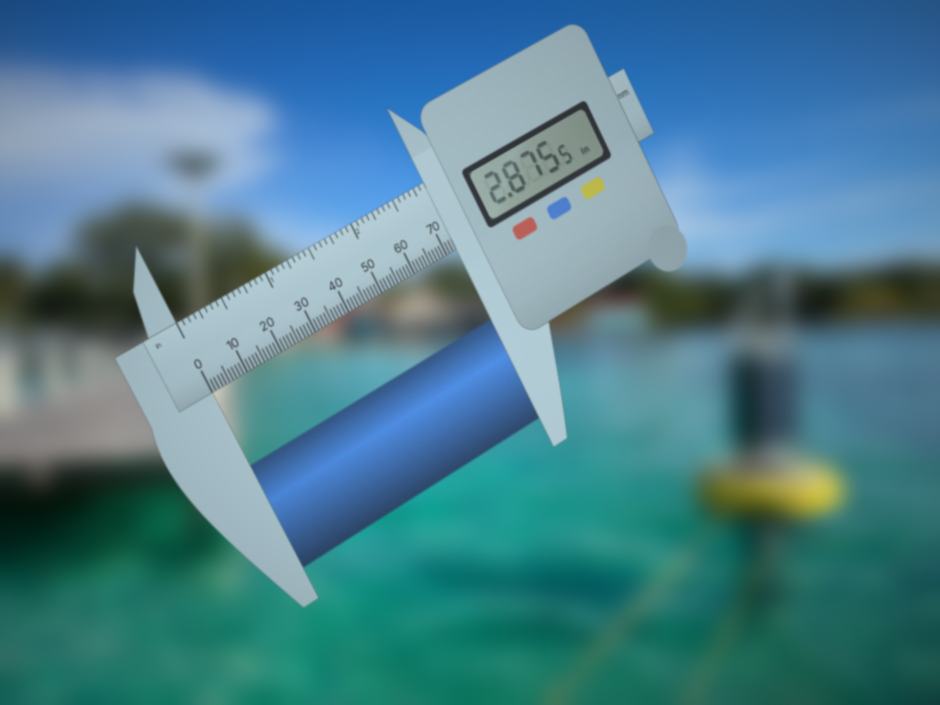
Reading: value=2.8755 unit=in
